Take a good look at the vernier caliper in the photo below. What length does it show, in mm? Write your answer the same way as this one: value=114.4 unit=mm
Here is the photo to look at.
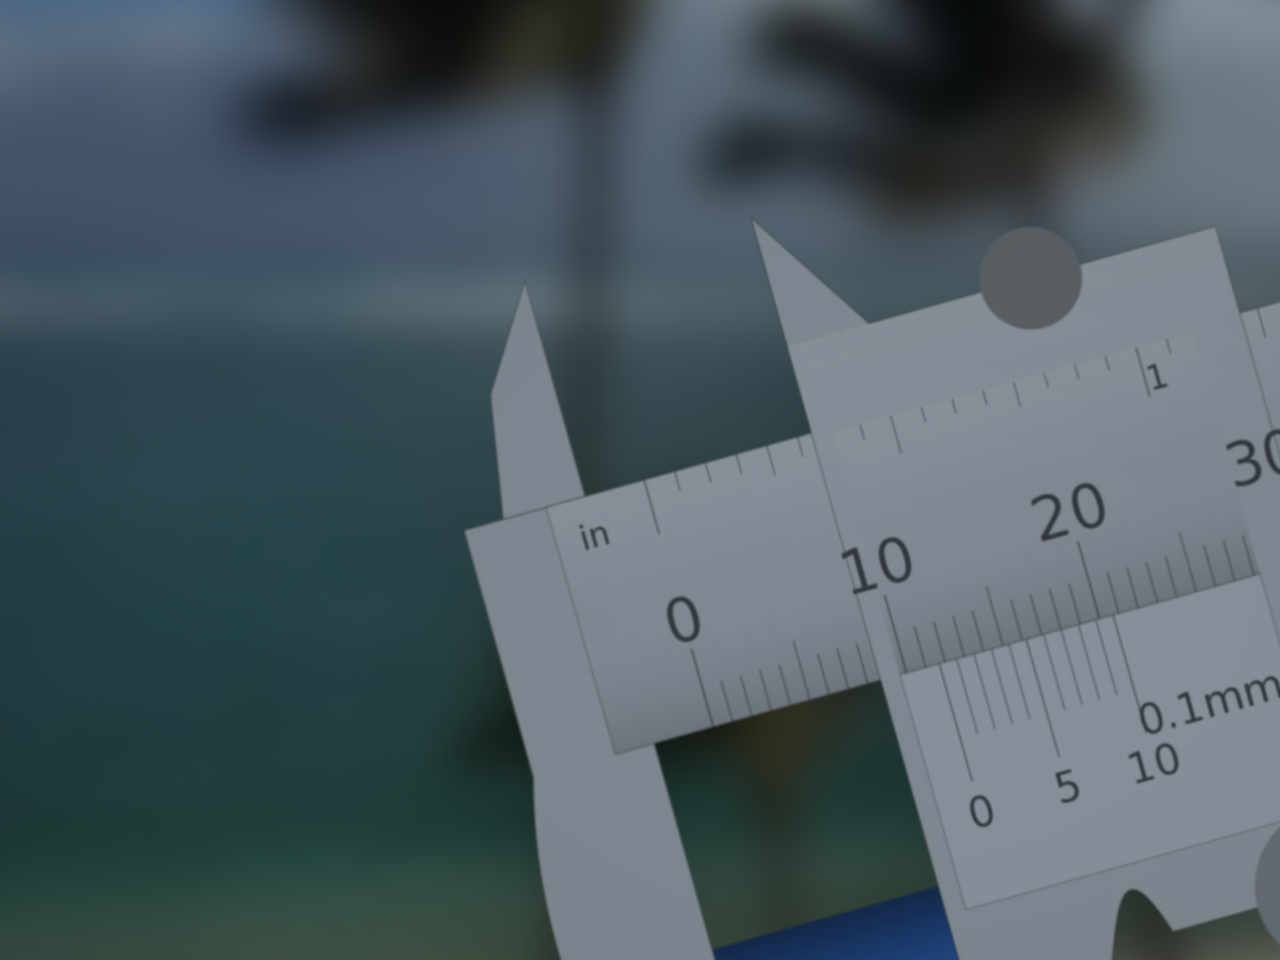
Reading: value=11.7 unit=mm
